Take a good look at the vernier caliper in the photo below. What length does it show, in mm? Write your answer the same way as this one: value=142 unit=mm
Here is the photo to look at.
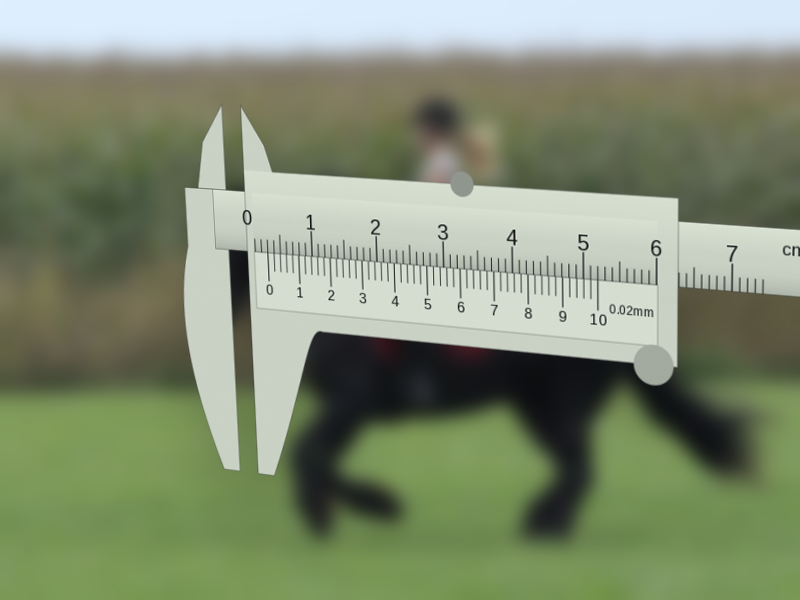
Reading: value=3.0 unit=mm
